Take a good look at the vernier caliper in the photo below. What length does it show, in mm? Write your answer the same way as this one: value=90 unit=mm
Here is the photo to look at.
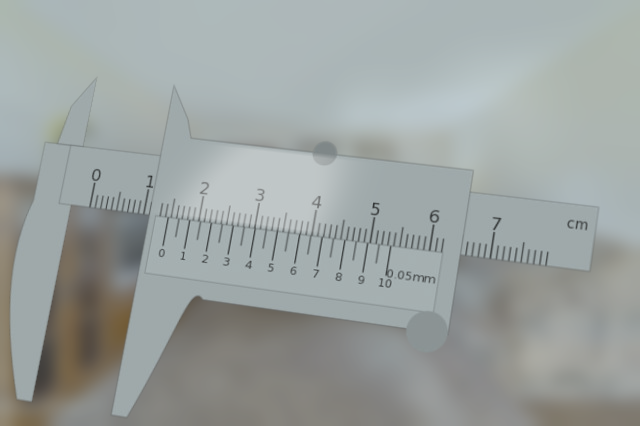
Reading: value=14.5 unit=mm
